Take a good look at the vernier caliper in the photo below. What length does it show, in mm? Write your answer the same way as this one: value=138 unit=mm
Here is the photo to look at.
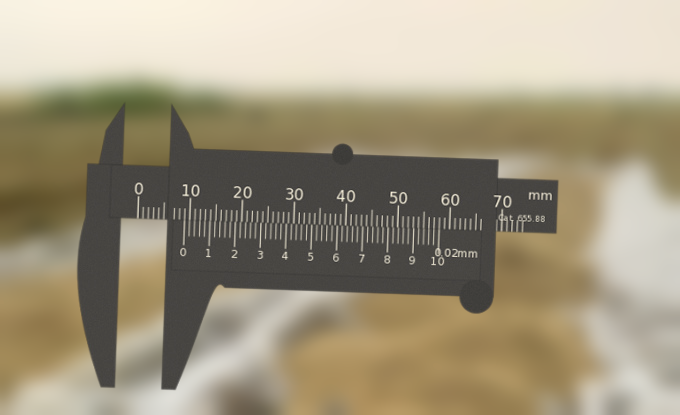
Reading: value=9.0 unit=mm
